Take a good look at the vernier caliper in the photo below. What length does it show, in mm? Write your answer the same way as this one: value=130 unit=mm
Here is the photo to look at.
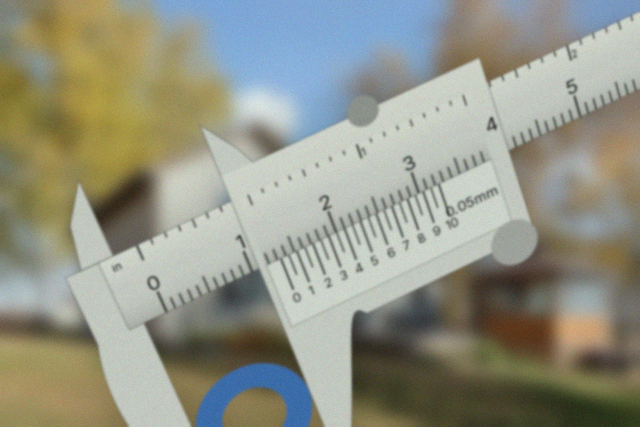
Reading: value=13.4 unit=mm
